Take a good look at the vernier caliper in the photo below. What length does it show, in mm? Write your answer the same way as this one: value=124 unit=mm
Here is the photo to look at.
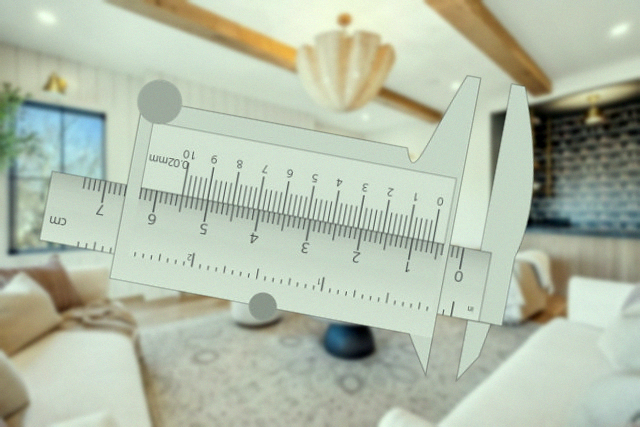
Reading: value=6.0 unit=mm
